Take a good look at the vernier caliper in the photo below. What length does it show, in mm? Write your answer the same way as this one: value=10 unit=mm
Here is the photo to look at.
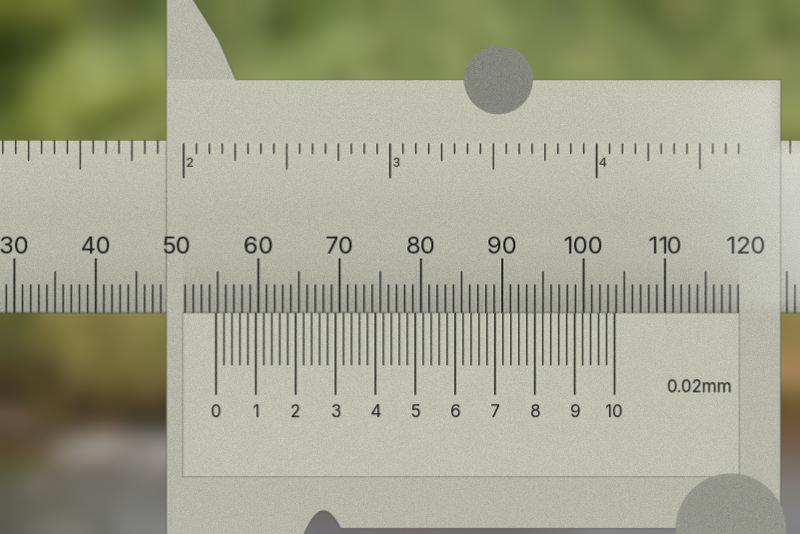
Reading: value=54.8 unit=mm
